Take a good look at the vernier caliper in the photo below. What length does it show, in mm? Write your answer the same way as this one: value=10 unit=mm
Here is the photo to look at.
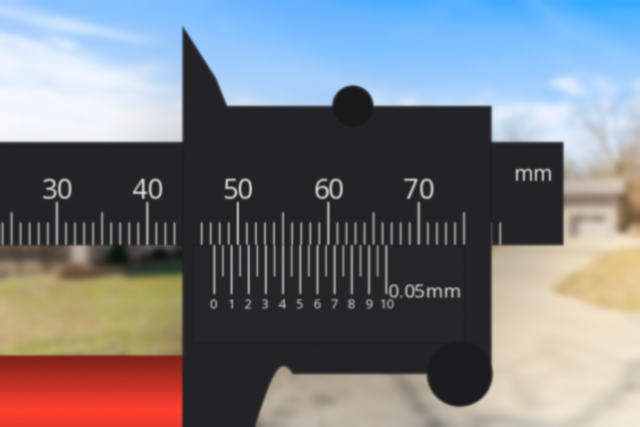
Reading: value=47.4 unit=mm
